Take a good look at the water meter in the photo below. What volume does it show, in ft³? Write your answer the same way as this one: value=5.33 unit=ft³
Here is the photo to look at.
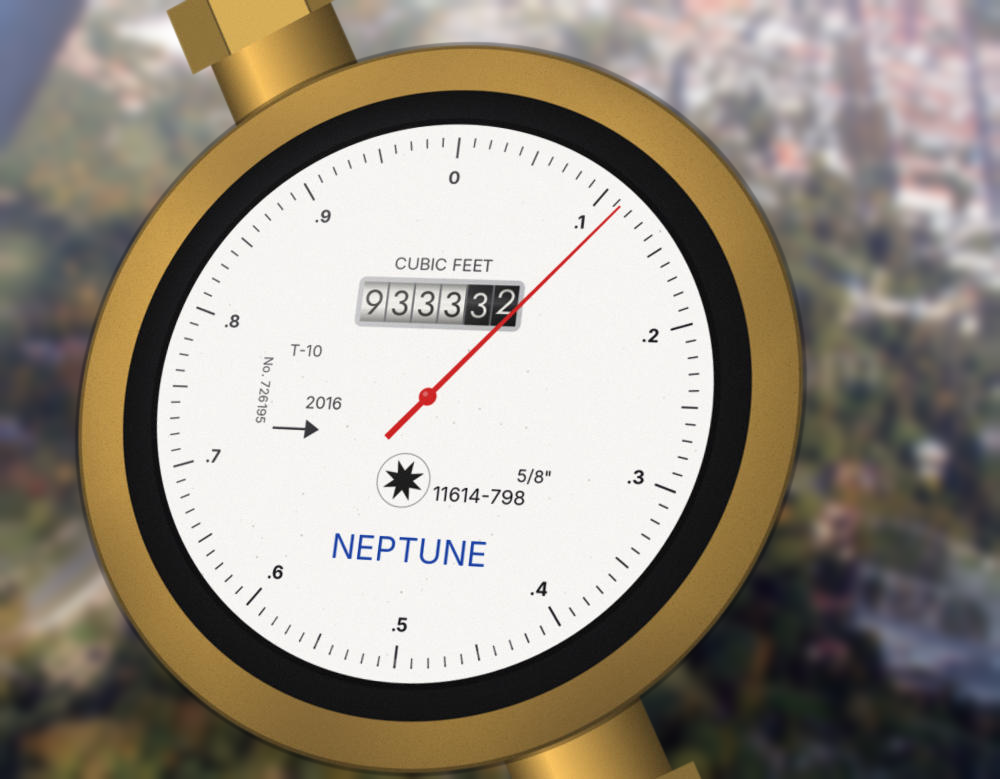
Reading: value=933332.11 unit=ft³
